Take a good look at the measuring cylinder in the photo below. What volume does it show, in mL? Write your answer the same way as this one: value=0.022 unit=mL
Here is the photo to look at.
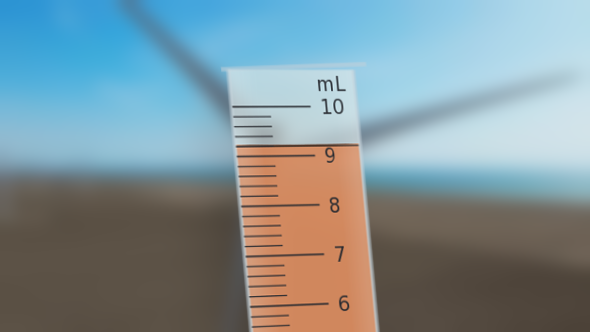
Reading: value=9.2 unit=mL
